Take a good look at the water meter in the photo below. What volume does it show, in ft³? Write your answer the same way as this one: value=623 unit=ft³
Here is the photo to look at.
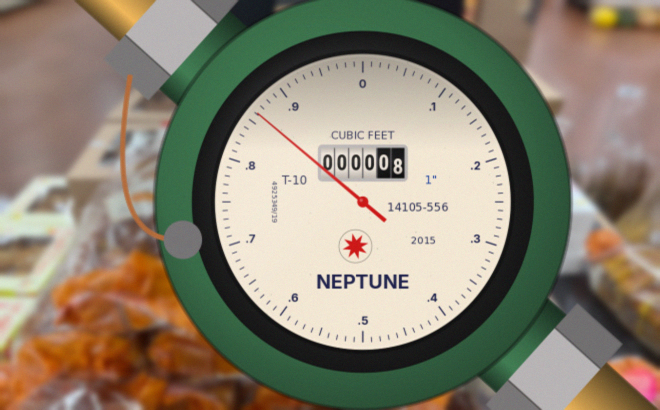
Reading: value=7.86 unit=ft³
